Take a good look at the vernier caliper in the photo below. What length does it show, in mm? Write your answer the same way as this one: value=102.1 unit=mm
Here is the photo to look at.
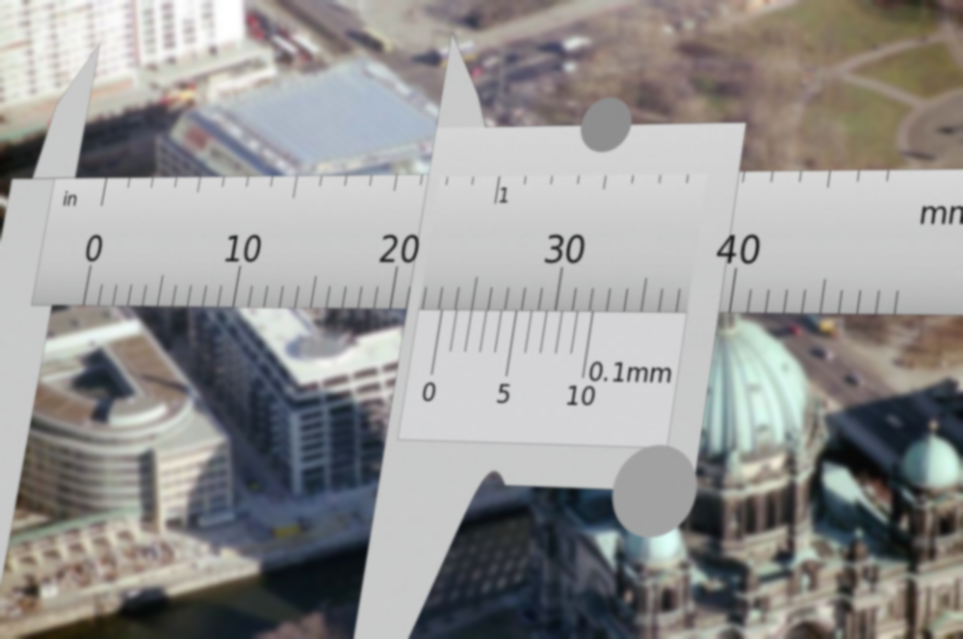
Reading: value=23.2 unit=mm
